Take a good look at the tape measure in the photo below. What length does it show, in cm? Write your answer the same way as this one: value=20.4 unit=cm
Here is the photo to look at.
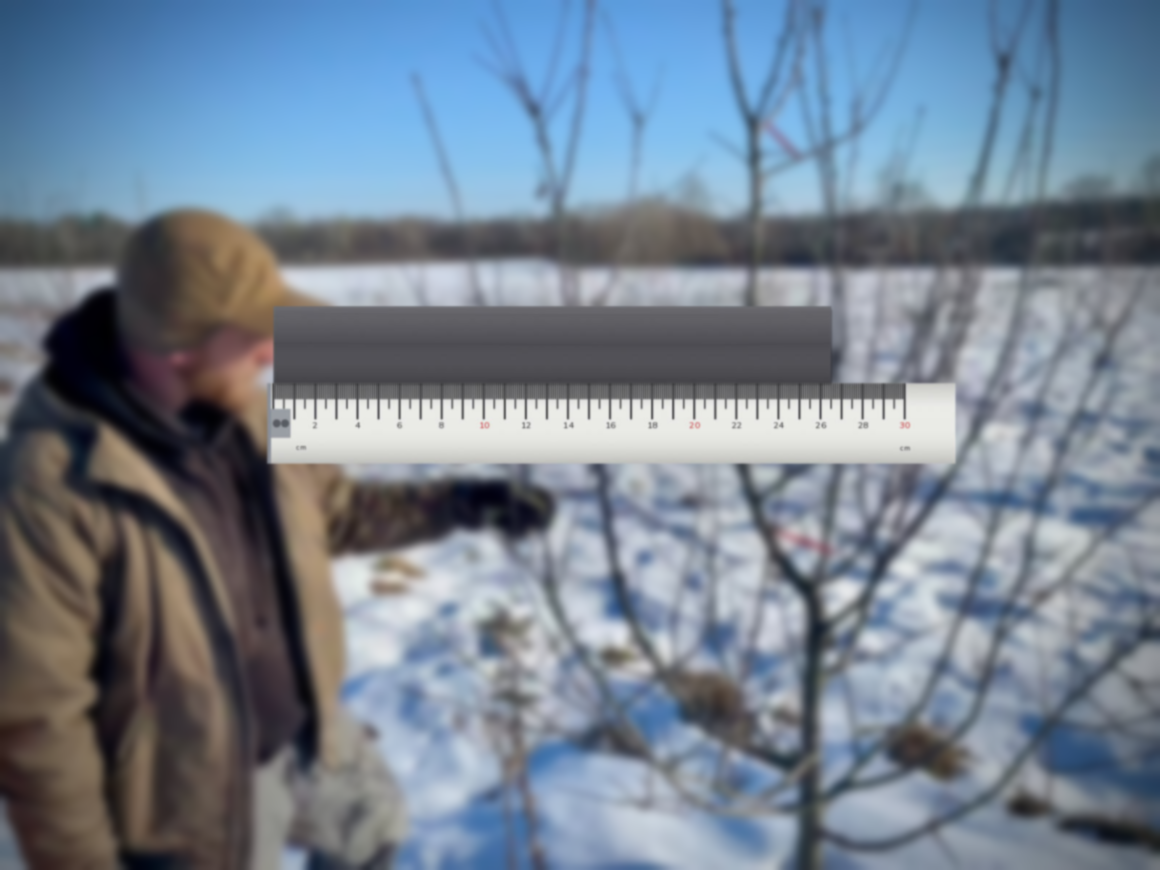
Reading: value=26.5 unit=cm
